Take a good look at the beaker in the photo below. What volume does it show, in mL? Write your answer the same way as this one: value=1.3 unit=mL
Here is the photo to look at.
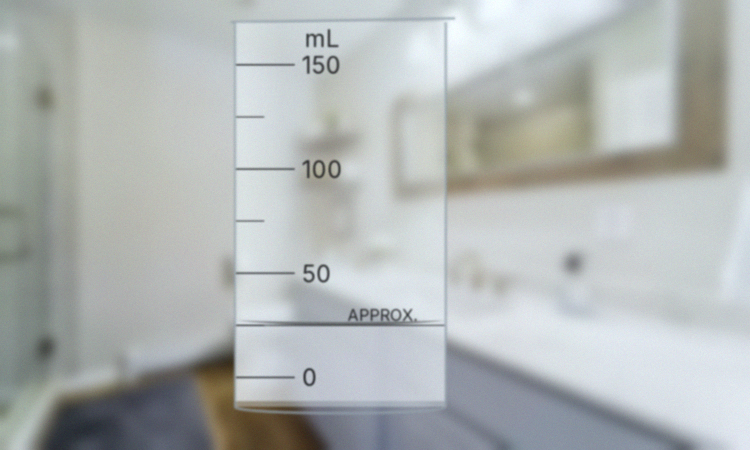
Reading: value=25 unit=mL
